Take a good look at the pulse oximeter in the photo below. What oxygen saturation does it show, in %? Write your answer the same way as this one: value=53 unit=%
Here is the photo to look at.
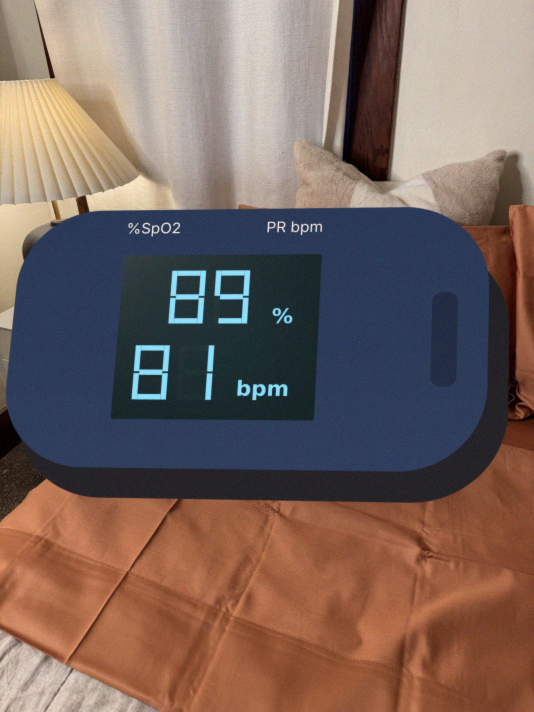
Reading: value=89 unit=%
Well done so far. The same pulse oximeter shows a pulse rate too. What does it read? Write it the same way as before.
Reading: value=81 unit=bpm
